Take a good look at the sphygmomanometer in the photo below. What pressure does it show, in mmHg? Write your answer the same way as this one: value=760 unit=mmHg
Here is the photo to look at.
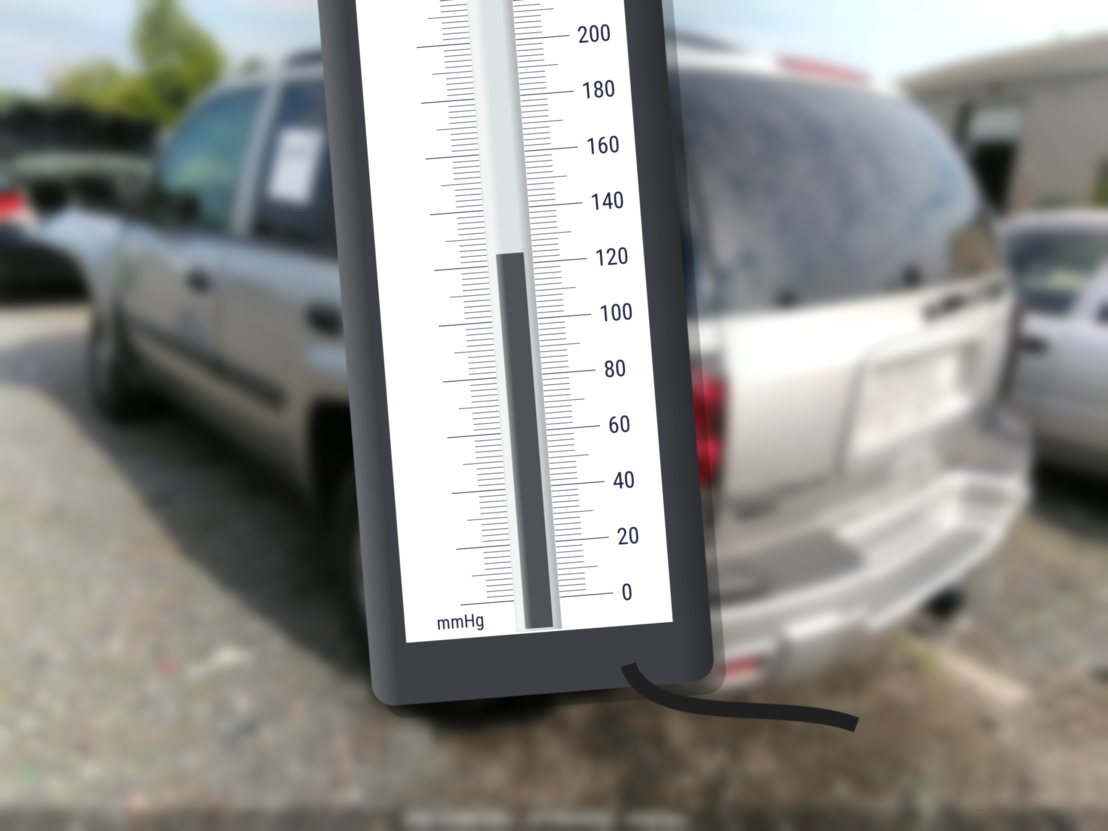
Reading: value=124 unit=mmHg
